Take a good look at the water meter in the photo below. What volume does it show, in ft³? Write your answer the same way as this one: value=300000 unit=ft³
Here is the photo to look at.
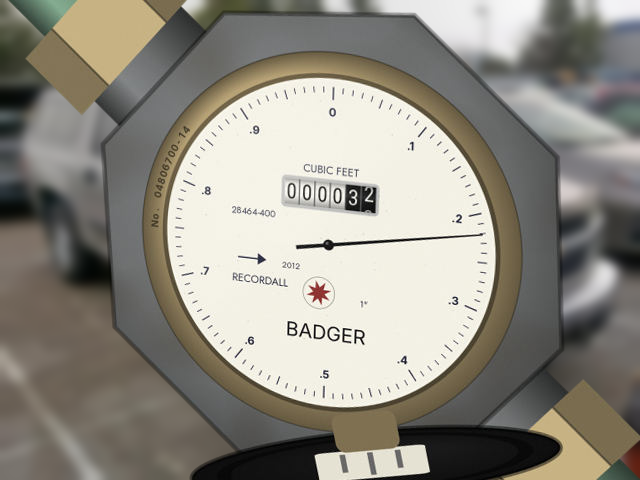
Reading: value=32.22 unit=ft³
